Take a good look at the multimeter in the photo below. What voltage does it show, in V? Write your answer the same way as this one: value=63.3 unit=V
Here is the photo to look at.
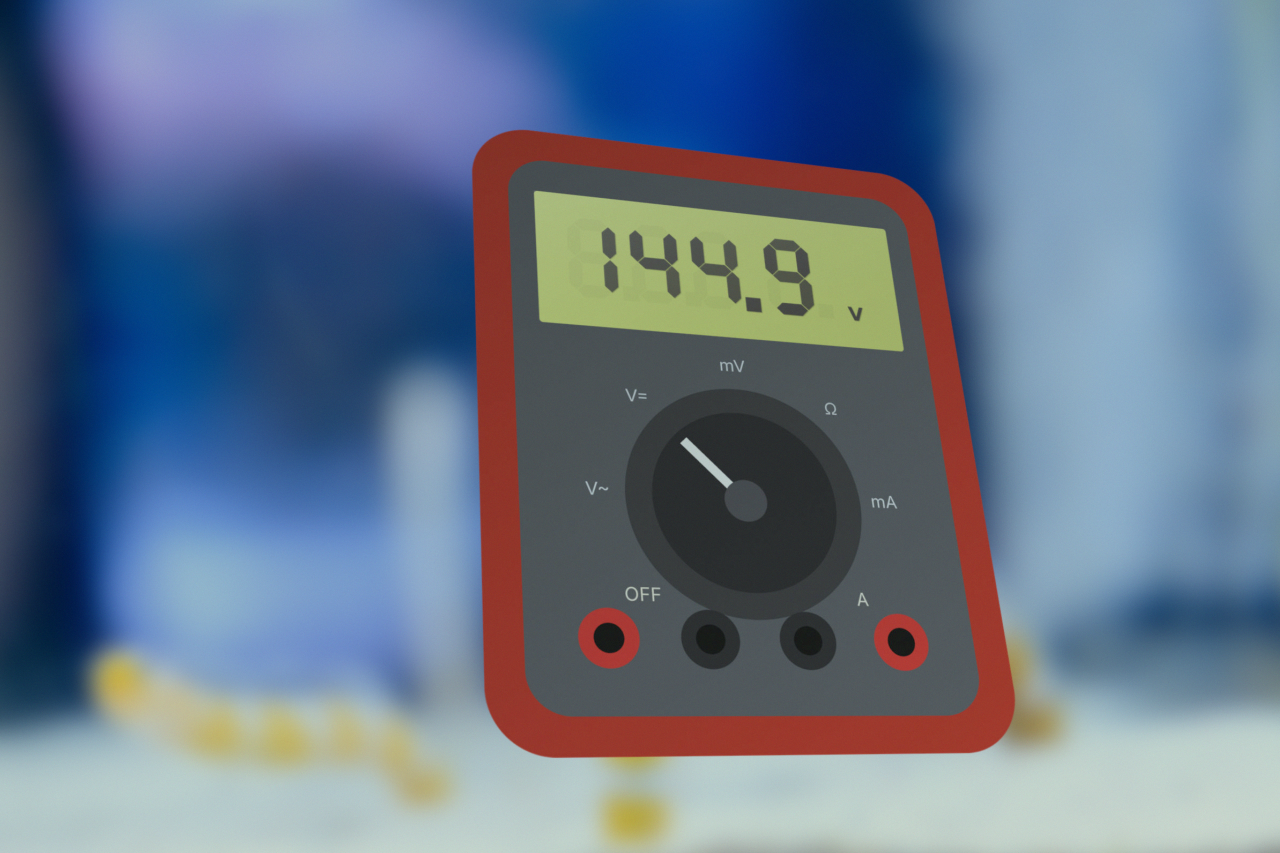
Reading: value=144.9 unit=V
